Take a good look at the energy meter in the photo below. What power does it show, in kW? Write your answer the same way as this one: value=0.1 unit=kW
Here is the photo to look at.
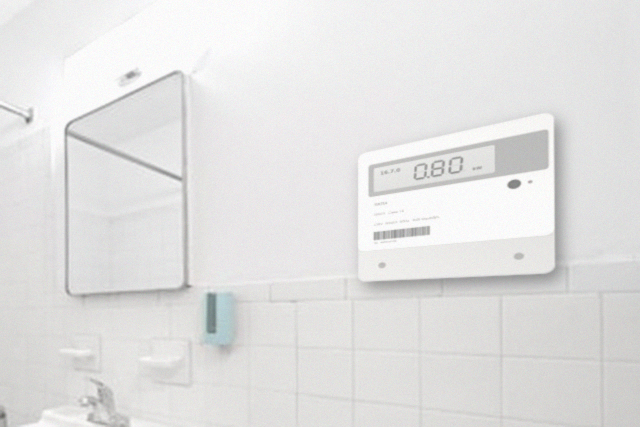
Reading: value=0.80 unit=kW
